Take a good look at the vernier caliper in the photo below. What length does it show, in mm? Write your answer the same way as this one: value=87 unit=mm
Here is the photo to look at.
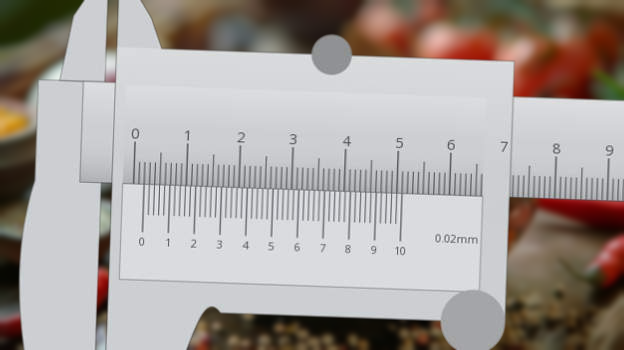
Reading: value=2.0 unit=mm
